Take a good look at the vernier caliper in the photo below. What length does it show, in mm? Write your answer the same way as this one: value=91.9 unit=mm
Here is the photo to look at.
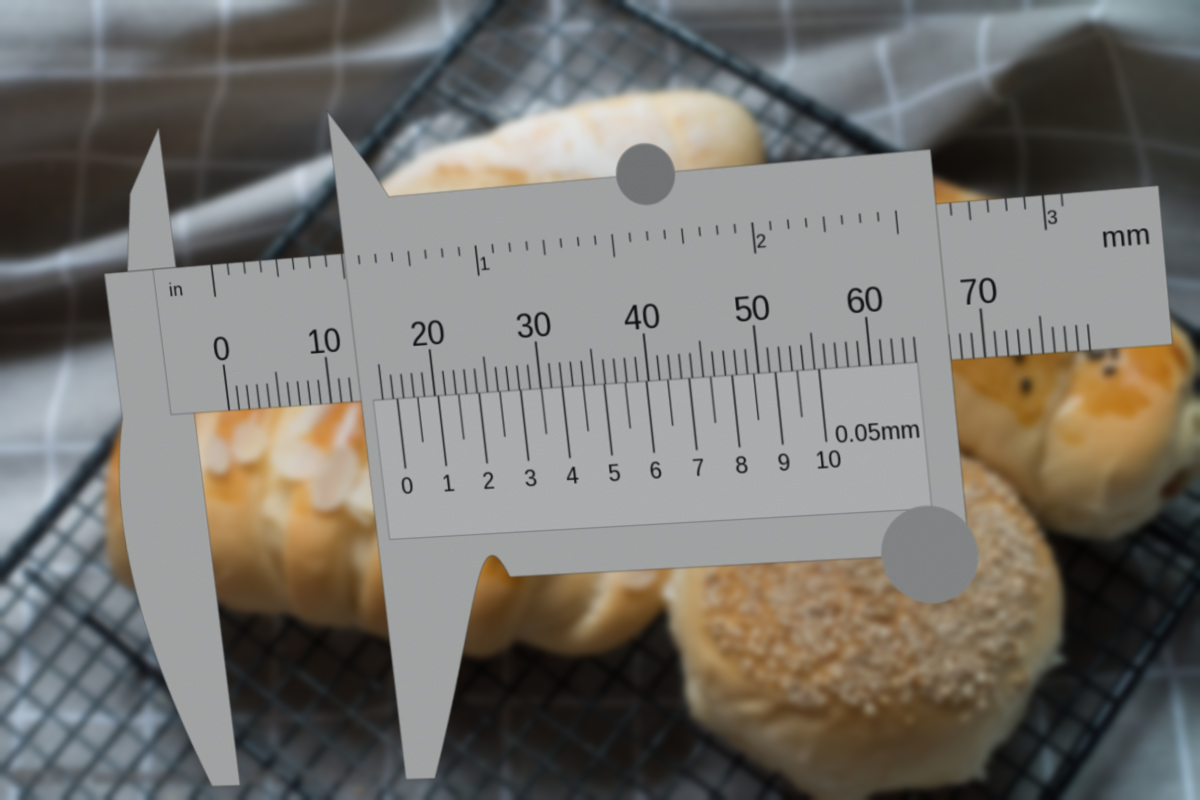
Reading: value=16.4 unit=mm
